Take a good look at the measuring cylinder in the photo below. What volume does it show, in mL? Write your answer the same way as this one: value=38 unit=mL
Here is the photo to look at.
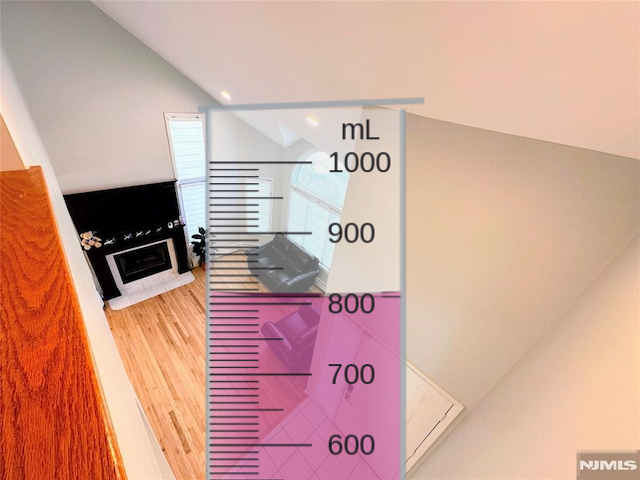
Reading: value=810 unit=mL
